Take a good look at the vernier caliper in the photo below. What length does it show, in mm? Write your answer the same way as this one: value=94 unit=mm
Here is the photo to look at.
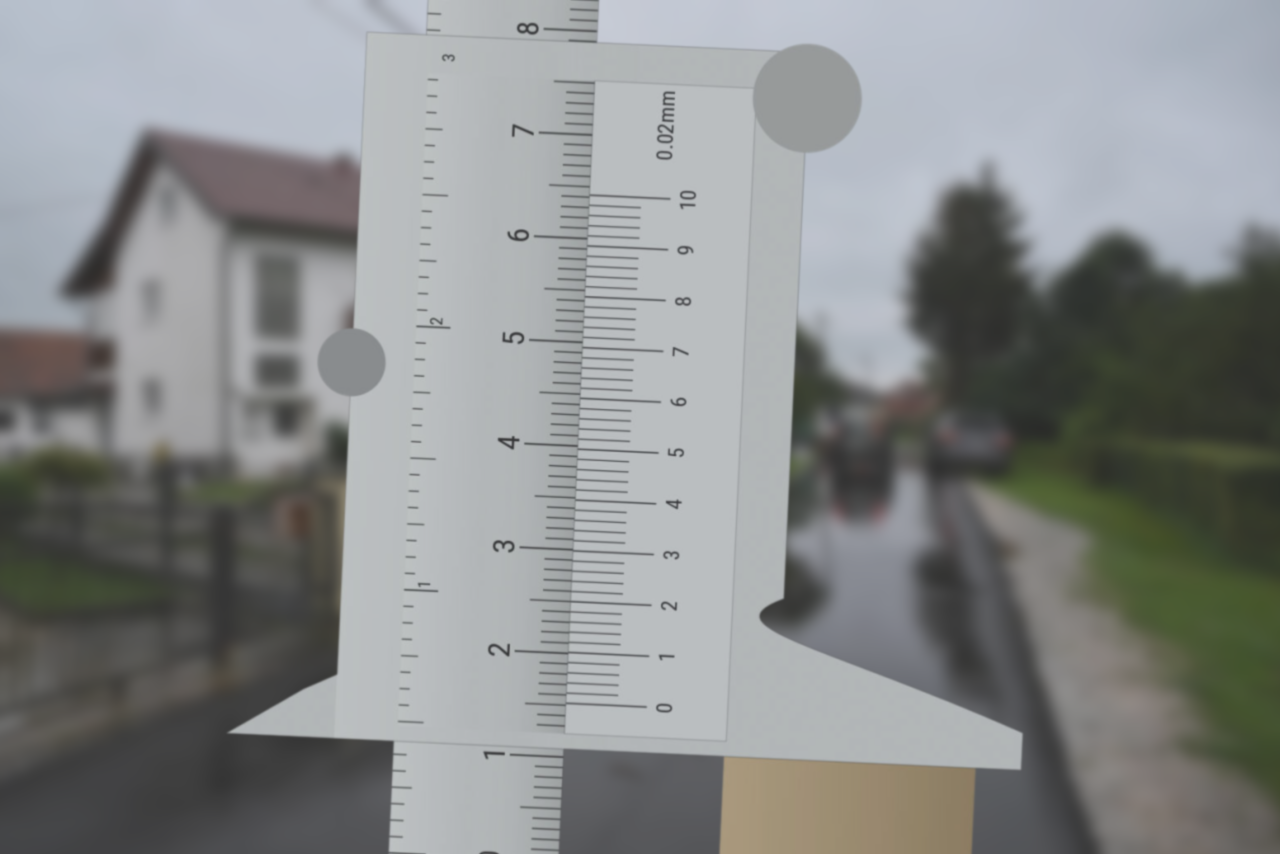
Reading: value=15.2 unit=mm
